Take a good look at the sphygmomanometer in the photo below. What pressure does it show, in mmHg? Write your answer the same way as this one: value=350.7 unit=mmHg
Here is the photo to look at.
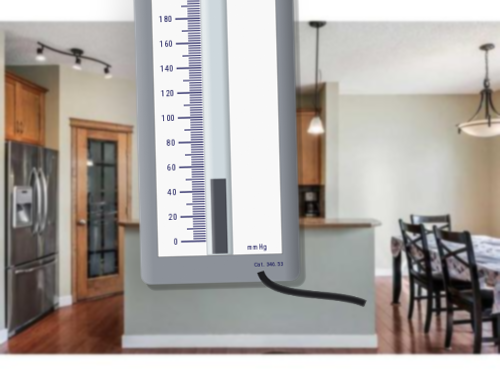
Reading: value=50 unit=mmHg
